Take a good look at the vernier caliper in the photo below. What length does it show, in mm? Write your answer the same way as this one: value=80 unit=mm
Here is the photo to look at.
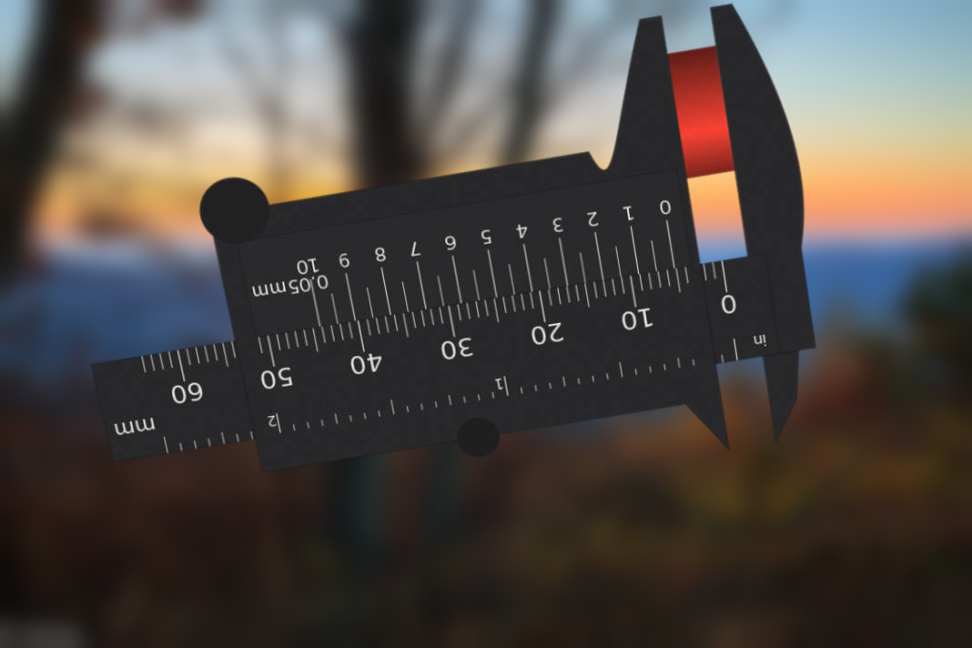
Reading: value=5.2 unit=mm
